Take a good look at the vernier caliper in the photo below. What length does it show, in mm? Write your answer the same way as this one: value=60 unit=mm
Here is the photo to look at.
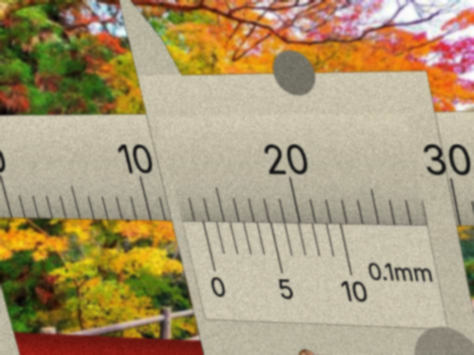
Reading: value=13.6 unit=mm
